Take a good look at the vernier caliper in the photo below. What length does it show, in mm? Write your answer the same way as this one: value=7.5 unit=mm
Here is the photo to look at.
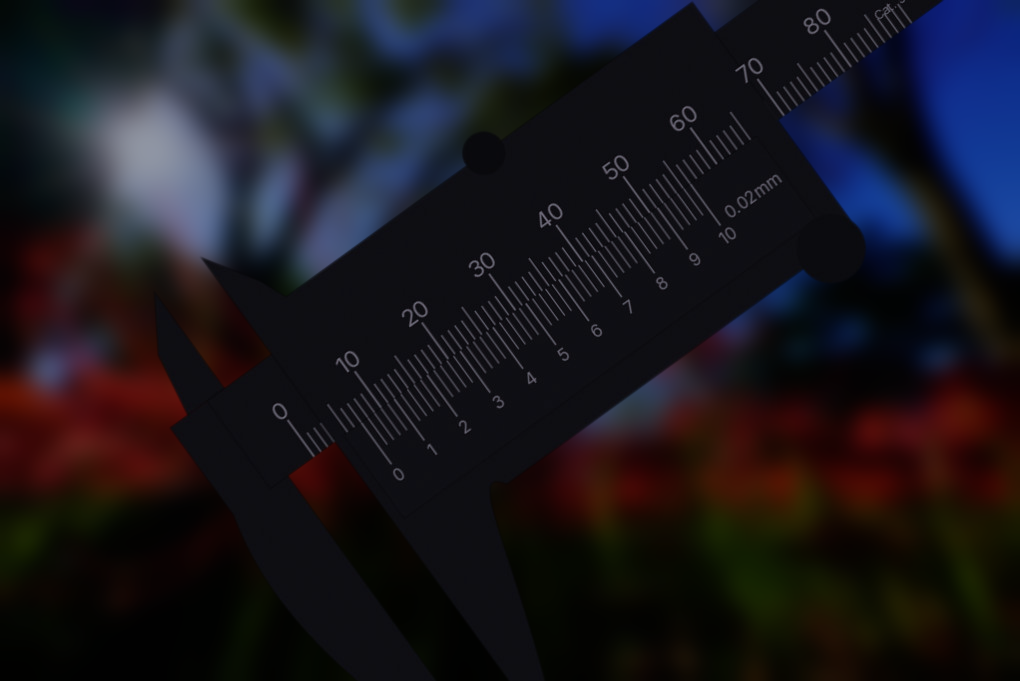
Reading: value=7.0 unit=mm
